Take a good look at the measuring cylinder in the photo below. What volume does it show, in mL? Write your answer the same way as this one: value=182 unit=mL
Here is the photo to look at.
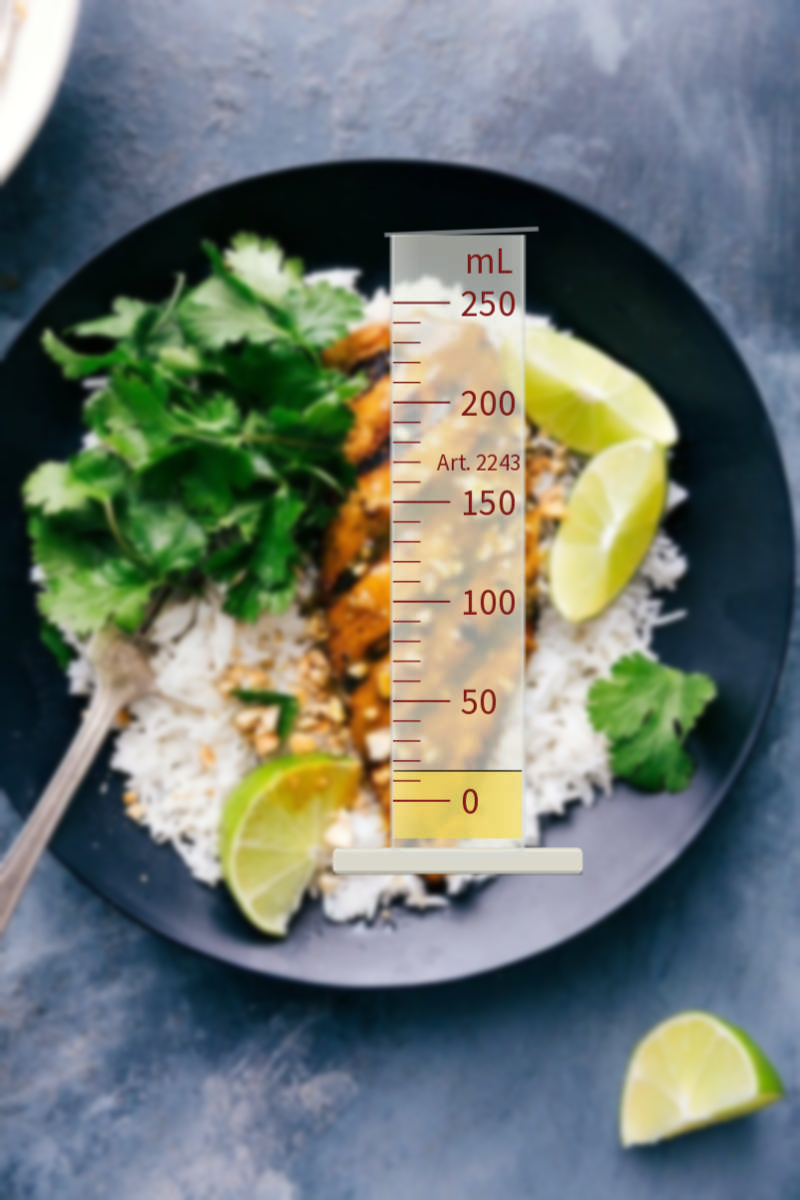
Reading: value=15 unit=mL
